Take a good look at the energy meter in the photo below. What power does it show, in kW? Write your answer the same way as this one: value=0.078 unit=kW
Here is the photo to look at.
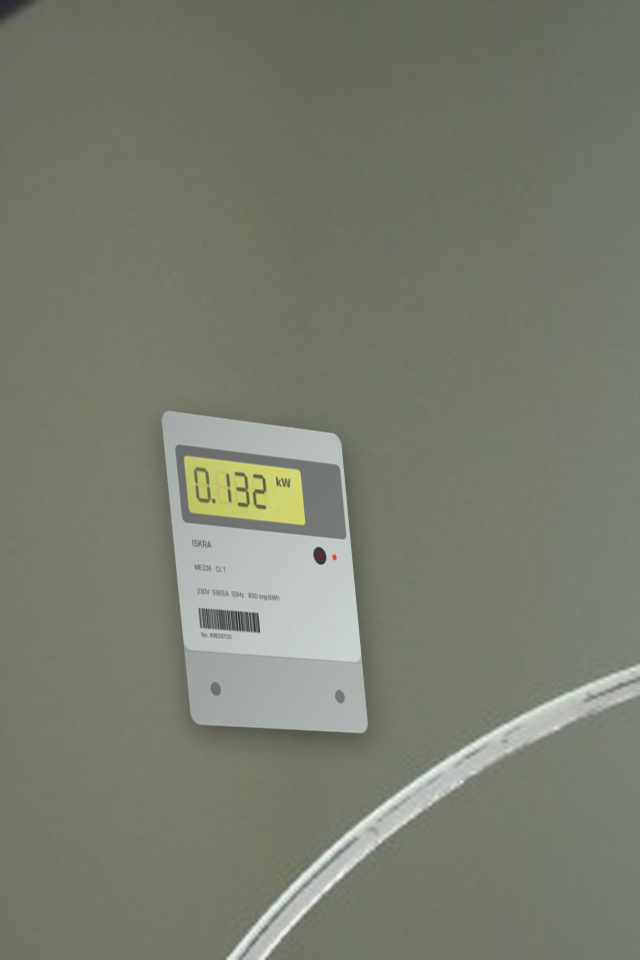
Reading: value=0.132 unit=kW
